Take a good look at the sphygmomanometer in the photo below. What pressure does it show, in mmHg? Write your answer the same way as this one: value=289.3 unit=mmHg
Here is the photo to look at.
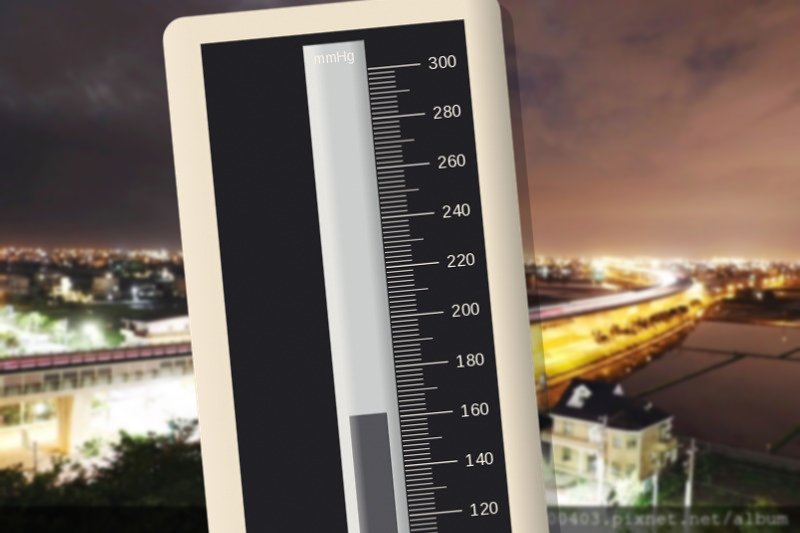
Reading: value=162 unit=mmHg
